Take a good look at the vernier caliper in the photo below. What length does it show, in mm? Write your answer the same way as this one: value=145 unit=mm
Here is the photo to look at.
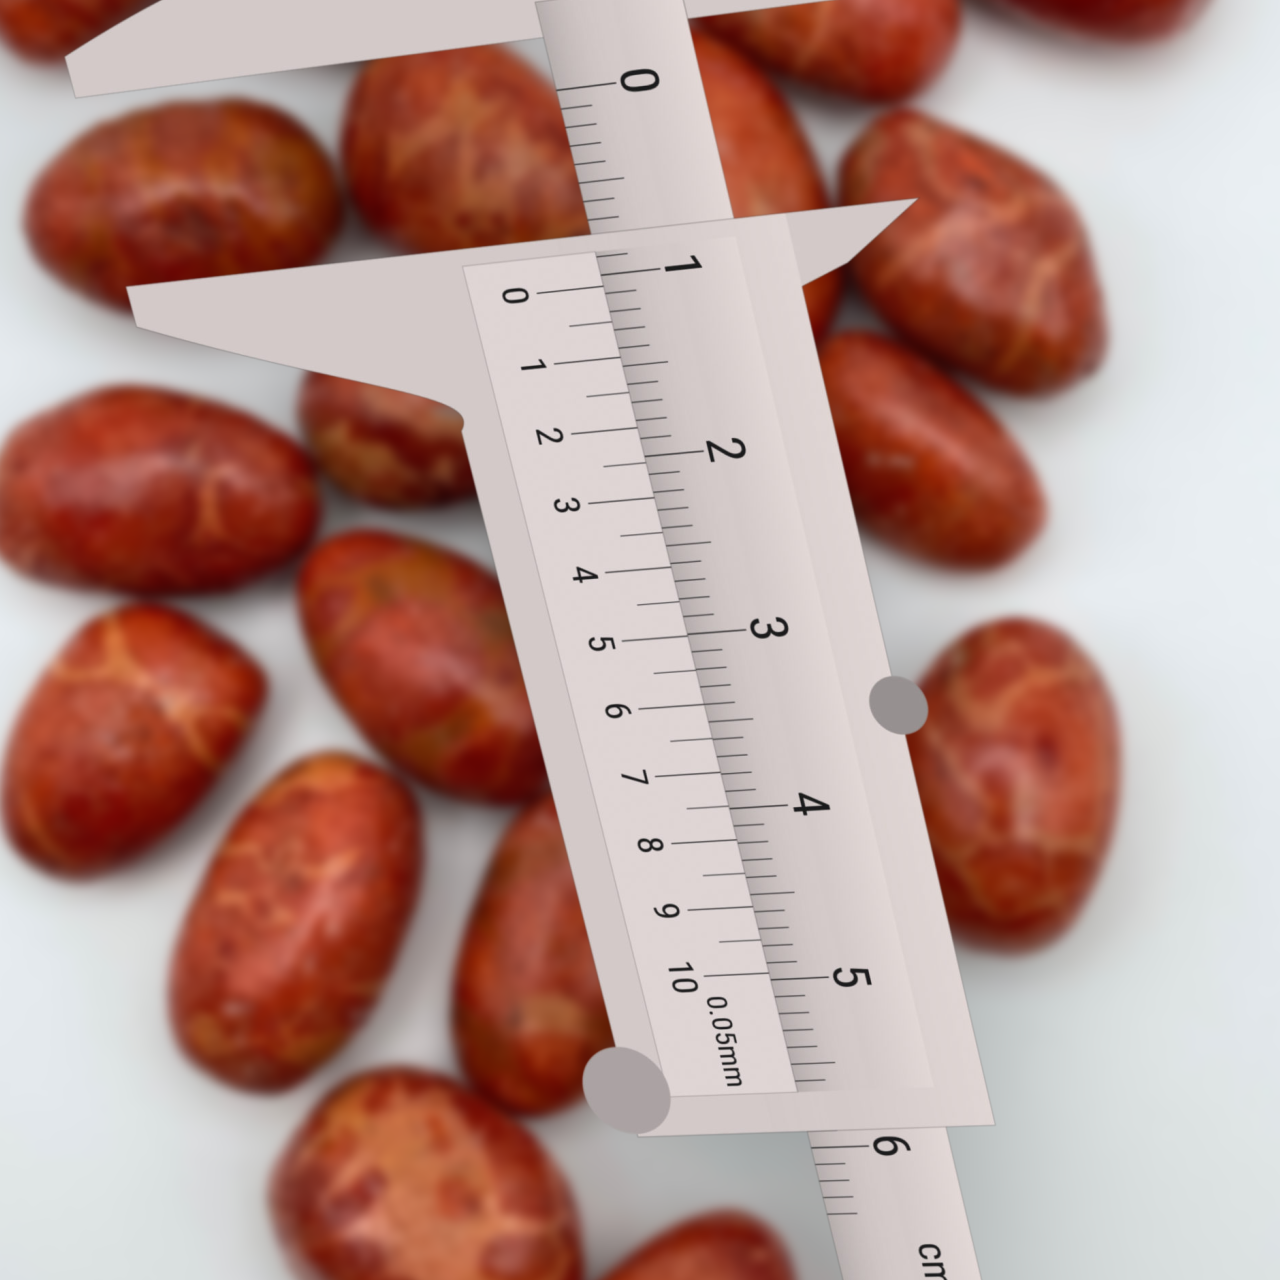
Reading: value=10.6 unit=mm
